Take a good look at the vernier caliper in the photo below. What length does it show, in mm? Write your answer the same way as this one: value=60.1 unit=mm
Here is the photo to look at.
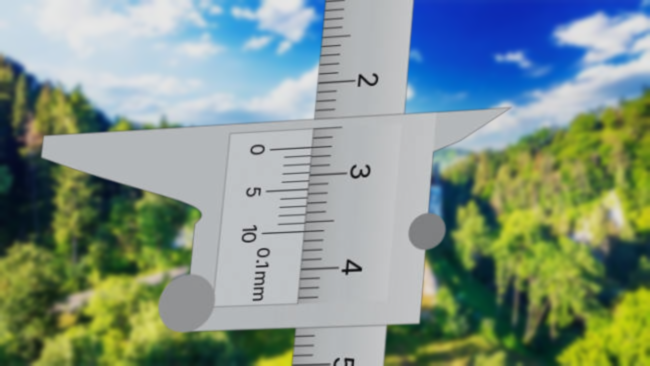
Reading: value=27.0 unit=mm
